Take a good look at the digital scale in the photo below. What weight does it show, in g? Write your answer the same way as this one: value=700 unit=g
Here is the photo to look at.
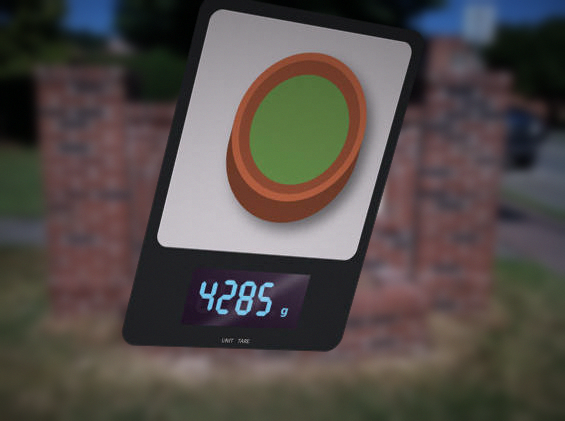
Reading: value=4285 unit=g
